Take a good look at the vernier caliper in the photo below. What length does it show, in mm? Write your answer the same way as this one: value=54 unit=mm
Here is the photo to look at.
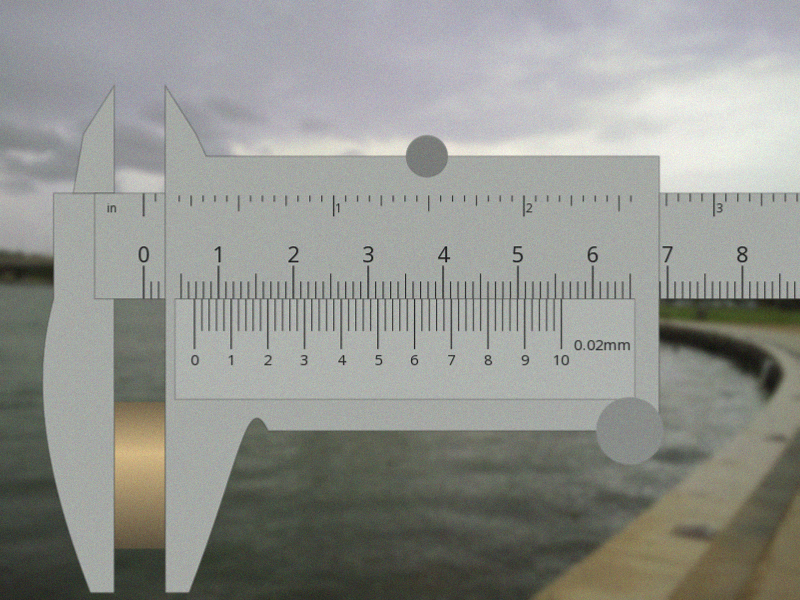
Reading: value=6.8 unit=mm
